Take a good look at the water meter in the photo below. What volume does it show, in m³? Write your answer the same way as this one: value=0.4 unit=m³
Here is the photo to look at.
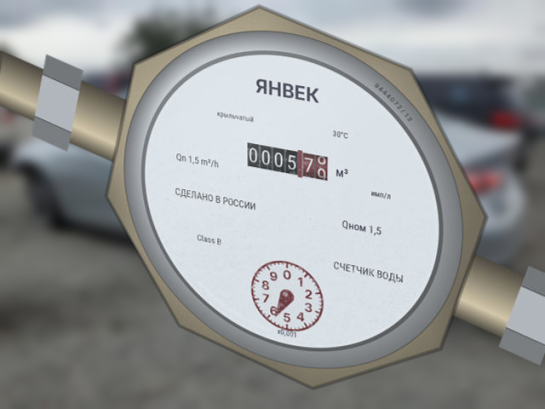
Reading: value=5.785 unit=m³
